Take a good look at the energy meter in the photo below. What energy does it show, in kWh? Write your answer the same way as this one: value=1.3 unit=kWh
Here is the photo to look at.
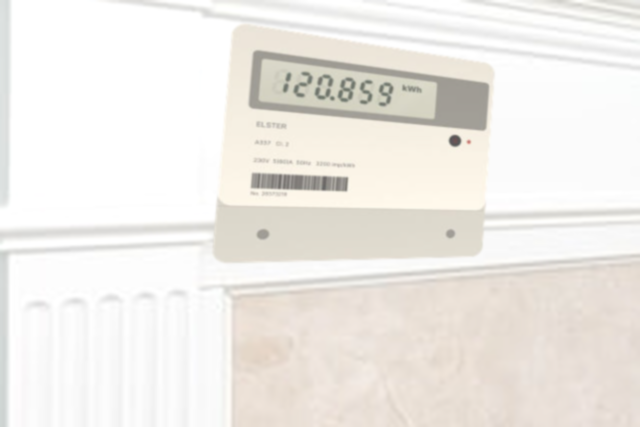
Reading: value=120.859 unit=kWh
